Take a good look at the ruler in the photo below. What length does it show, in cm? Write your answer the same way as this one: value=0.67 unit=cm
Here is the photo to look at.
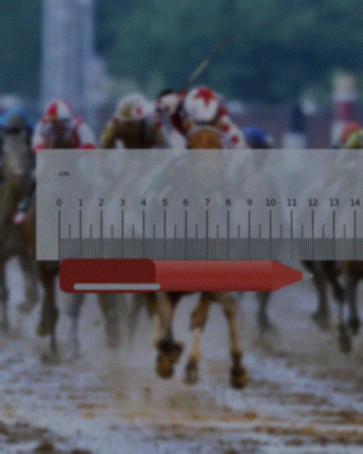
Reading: value=12 unit=cm
